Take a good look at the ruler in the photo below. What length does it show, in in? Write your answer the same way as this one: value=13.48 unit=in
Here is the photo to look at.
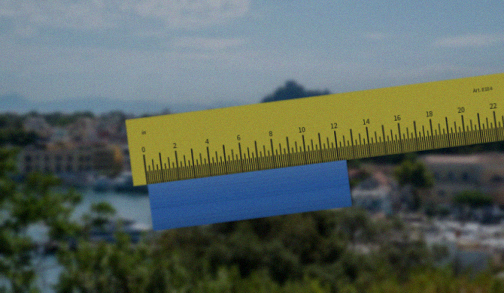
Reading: value=12.5 unit=in
